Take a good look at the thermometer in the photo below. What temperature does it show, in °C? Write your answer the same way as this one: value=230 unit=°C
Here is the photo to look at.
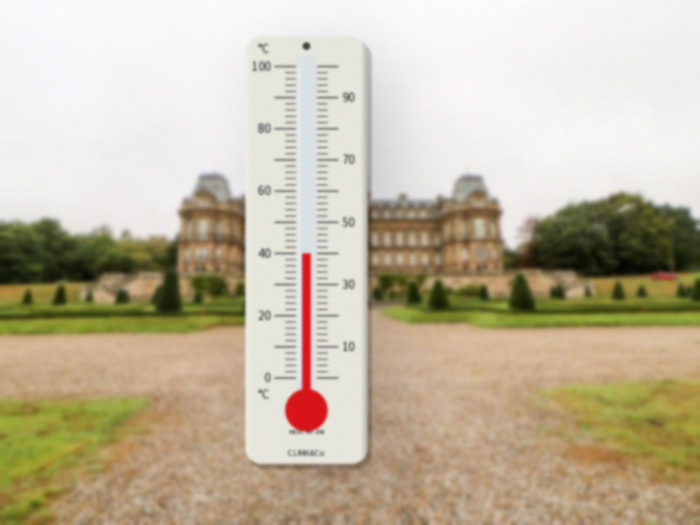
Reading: value=40 unit=°C
